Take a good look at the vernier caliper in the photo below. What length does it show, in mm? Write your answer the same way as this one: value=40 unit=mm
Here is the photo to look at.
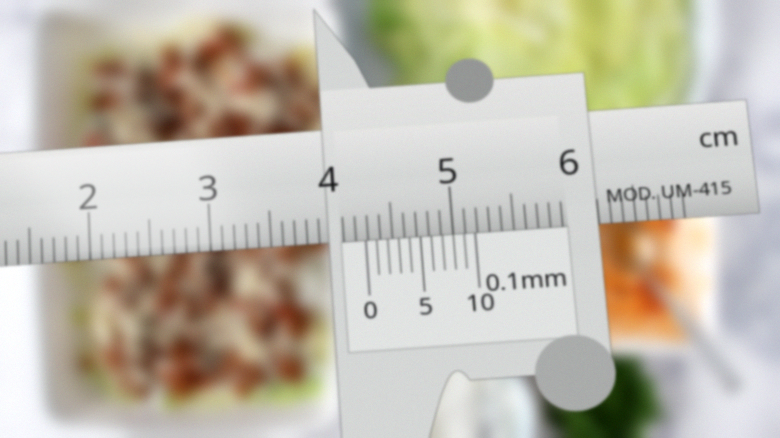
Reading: value=42.8 unit=mm
